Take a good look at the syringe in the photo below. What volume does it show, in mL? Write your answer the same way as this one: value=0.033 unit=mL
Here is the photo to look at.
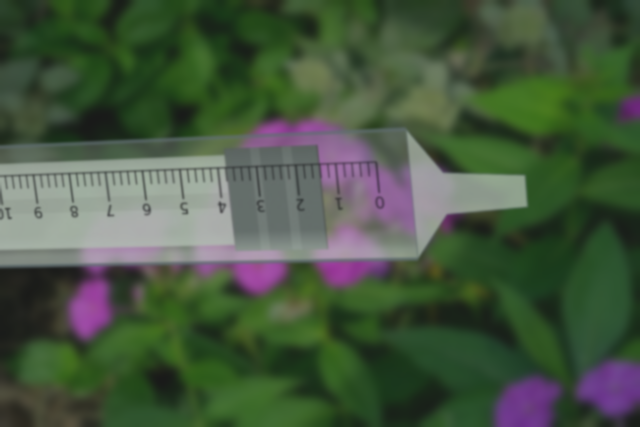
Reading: value=1.4 unit=mL
